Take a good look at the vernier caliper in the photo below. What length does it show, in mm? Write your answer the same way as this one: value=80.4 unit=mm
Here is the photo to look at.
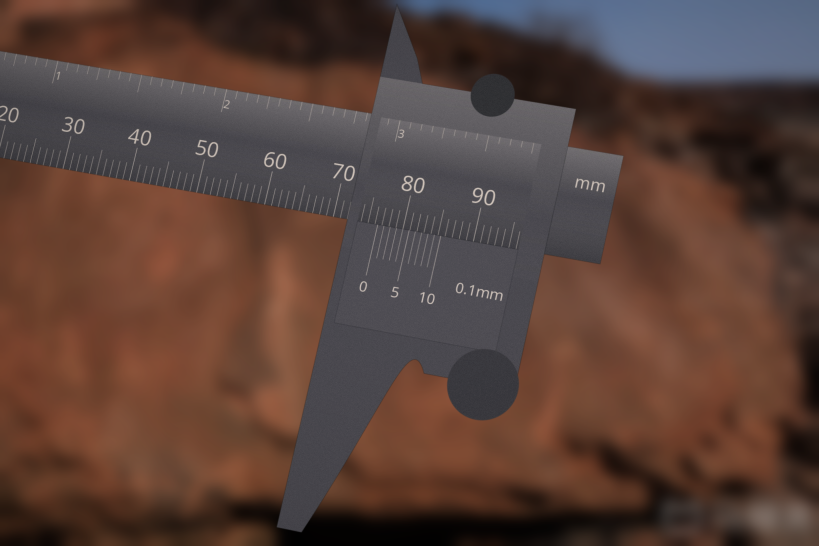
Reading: value=76.4 unit=mm
